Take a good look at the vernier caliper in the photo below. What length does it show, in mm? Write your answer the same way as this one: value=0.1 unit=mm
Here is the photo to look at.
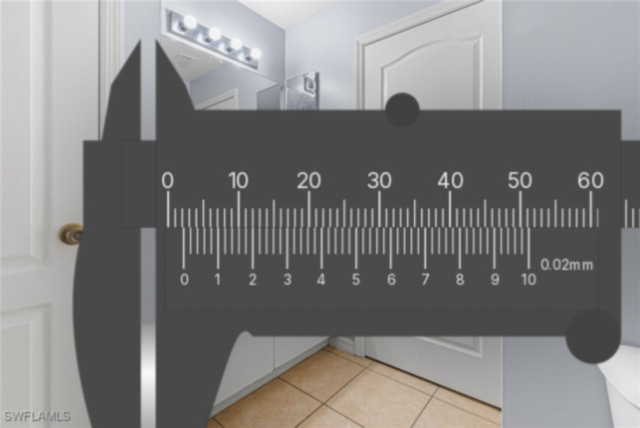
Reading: value=2.2 unit=mm
